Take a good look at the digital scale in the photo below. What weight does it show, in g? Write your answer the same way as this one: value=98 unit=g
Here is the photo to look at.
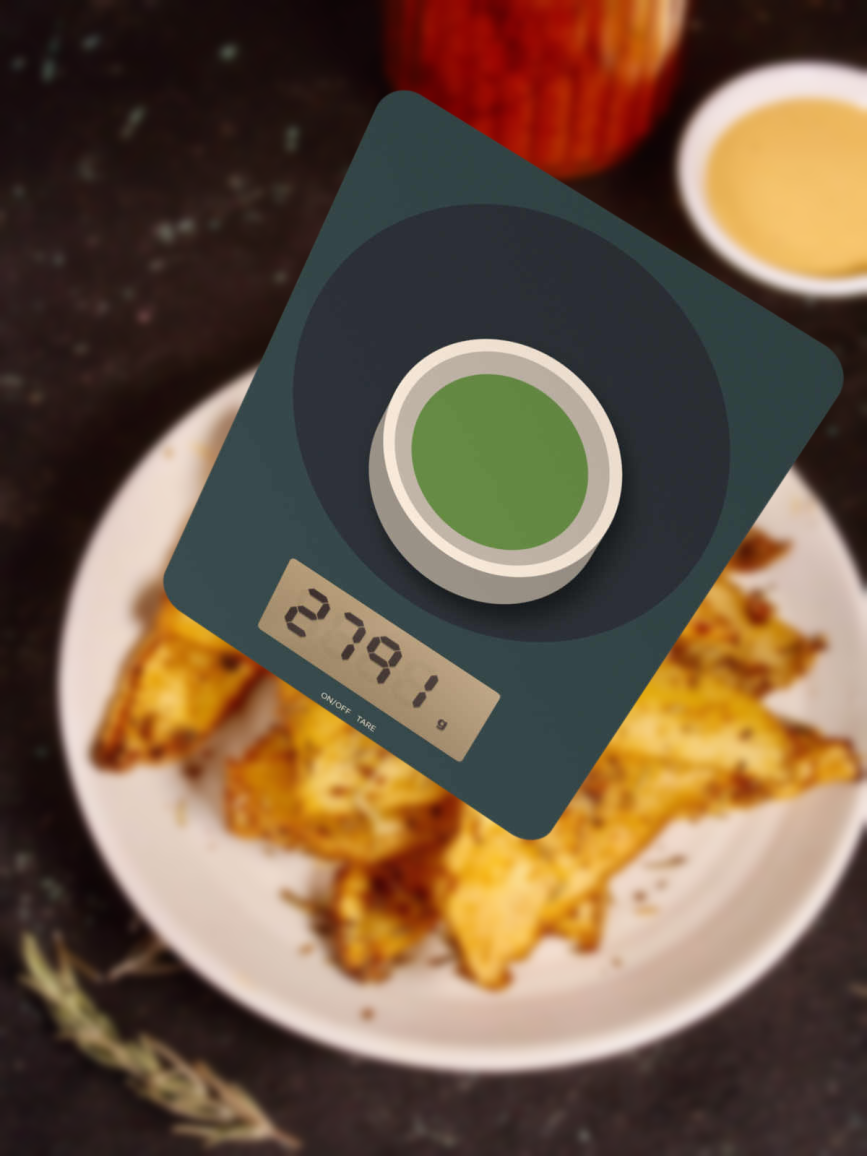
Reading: value=2791 unit=g
